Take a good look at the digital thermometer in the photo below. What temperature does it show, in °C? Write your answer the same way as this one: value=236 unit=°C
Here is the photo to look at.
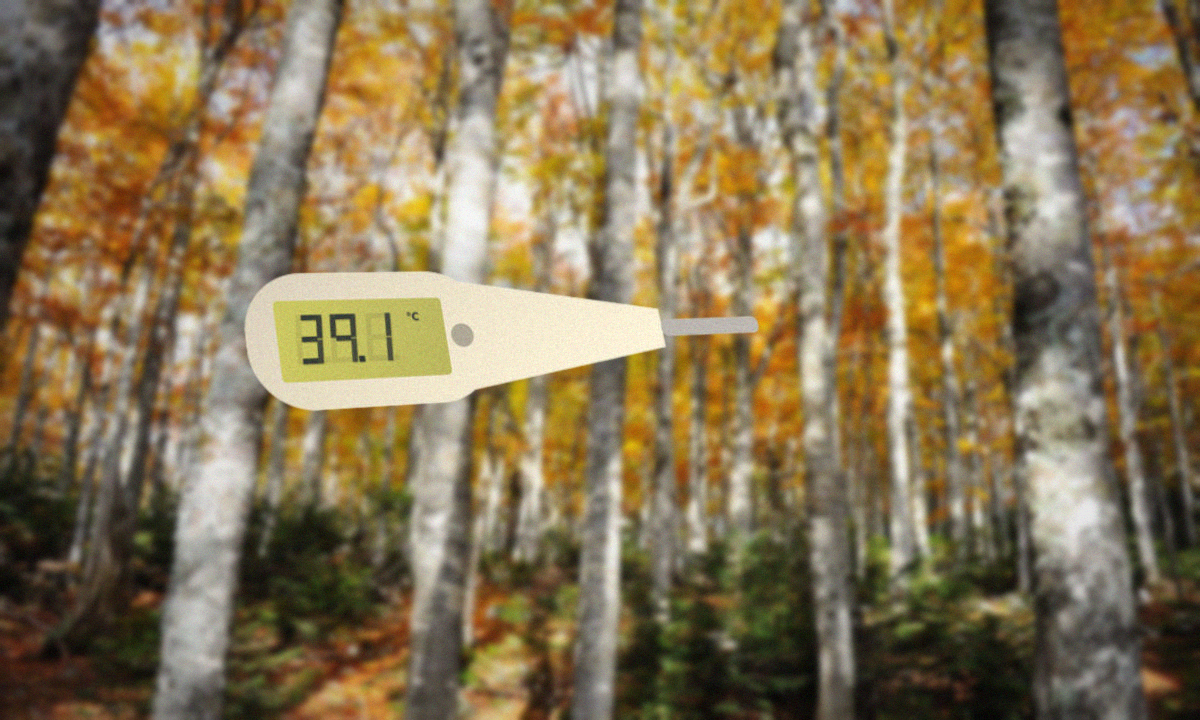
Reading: value=39.1 unit=°C
